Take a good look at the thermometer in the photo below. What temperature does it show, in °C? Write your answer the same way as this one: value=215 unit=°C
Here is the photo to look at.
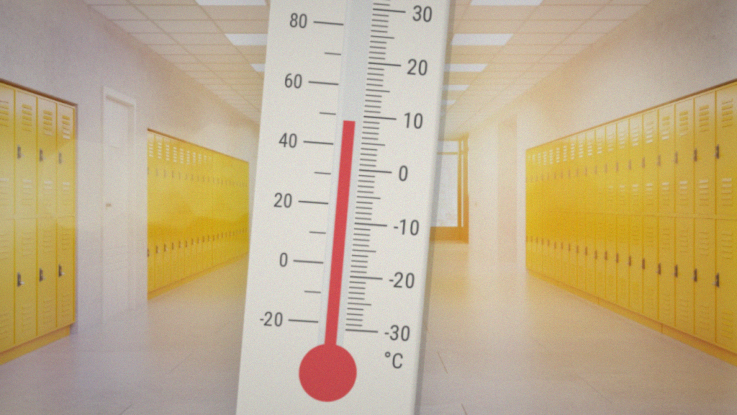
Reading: value=9 unit=°C
